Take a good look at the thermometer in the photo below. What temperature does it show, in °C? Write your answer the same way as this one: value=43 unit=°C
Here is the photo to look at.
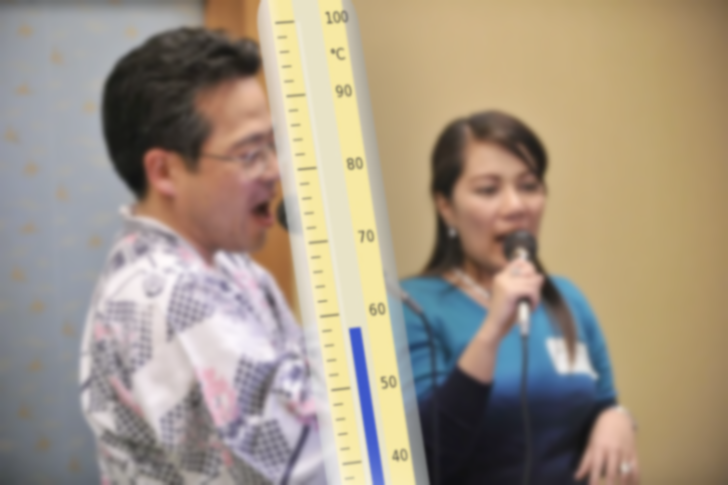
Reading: value=58 unit=°C
